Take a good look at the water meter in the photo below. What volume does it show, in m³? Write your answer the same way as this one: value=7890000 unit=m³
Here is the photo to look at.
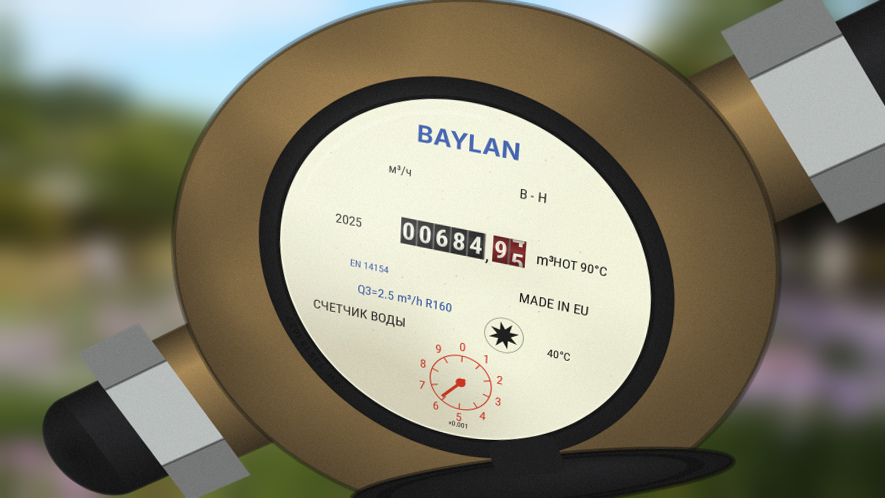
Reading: value=684.946 unit=m³
